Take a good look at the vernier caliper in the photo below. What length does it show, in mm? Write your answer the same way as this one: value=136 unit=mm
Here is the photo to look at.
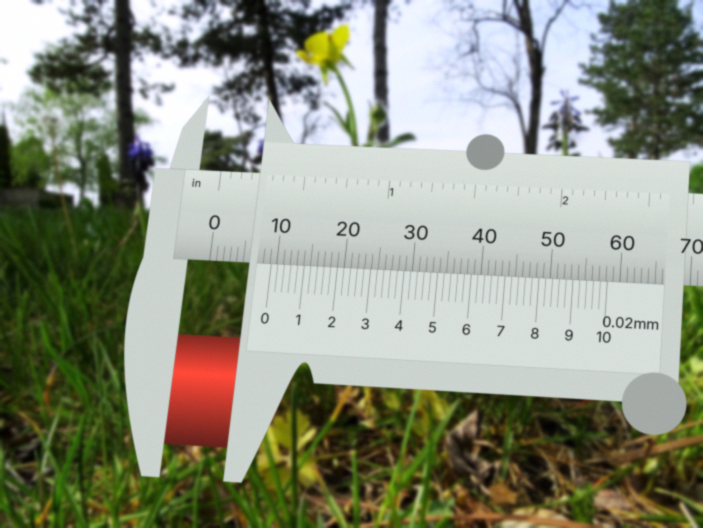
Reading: value=9.2 unit=mm
